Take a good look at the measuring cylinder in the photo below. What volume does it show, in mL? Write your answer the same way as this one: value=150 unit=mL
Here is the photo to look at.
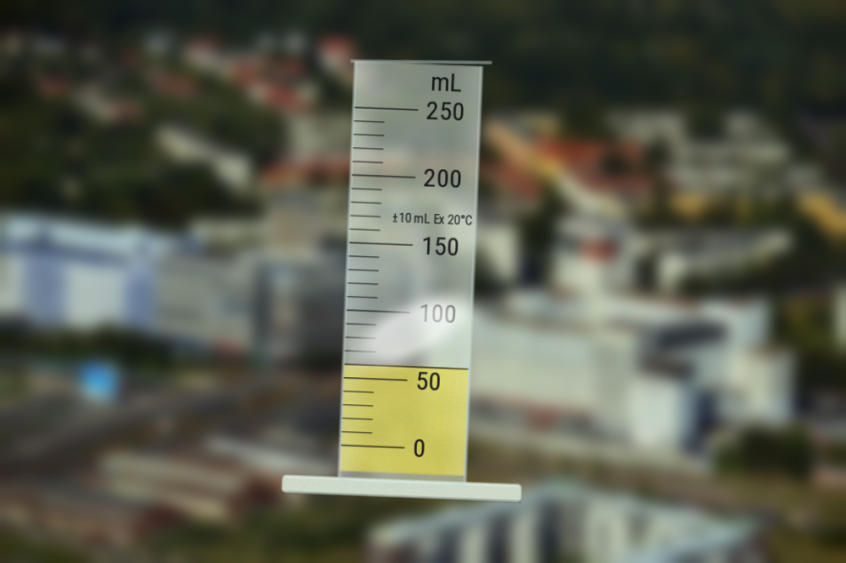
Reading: value=60 unit=mL
